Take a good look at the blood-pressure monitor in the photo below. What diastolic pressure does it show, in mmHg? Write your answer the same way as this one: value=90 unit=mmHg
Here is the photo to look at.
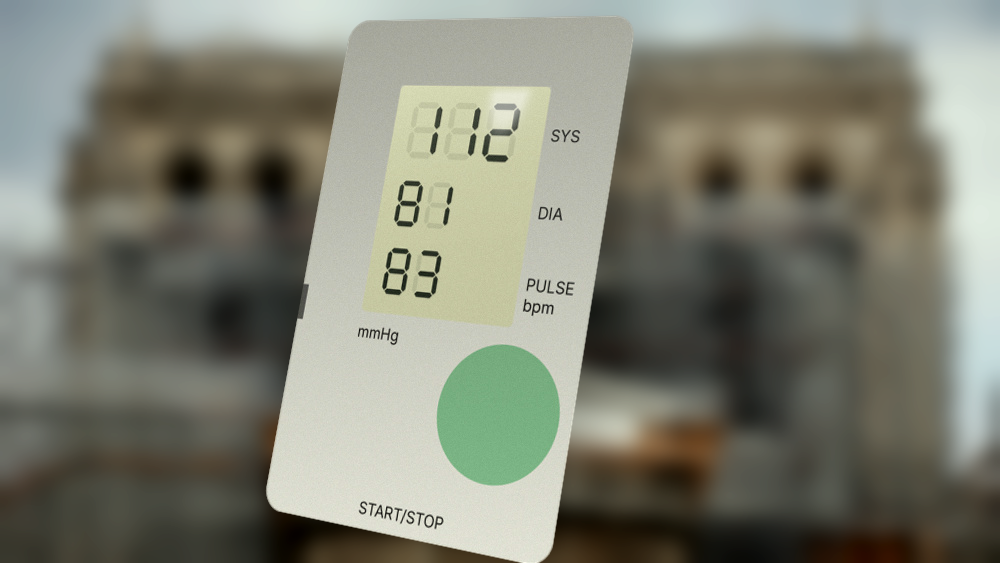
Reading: value=81 unit=mmHg
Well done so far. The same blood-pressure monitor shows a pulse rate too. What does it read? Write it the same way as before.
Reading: value=83 unit=bpm
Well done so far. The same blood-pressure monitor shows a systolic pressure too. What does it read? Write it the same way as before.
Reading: value=112 unit=mmHg
